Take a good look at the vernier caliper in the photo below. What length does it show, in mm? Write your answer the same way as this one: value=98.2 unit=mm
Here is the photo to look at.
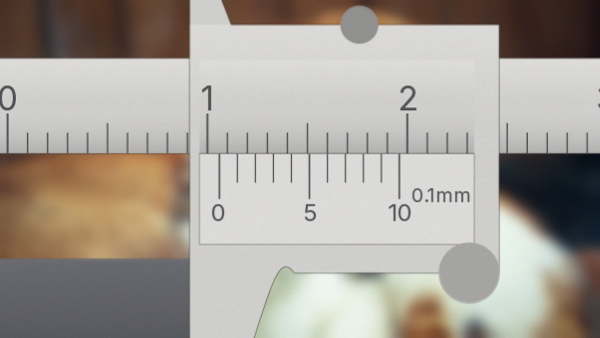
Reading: value=10.6 unit=mm
